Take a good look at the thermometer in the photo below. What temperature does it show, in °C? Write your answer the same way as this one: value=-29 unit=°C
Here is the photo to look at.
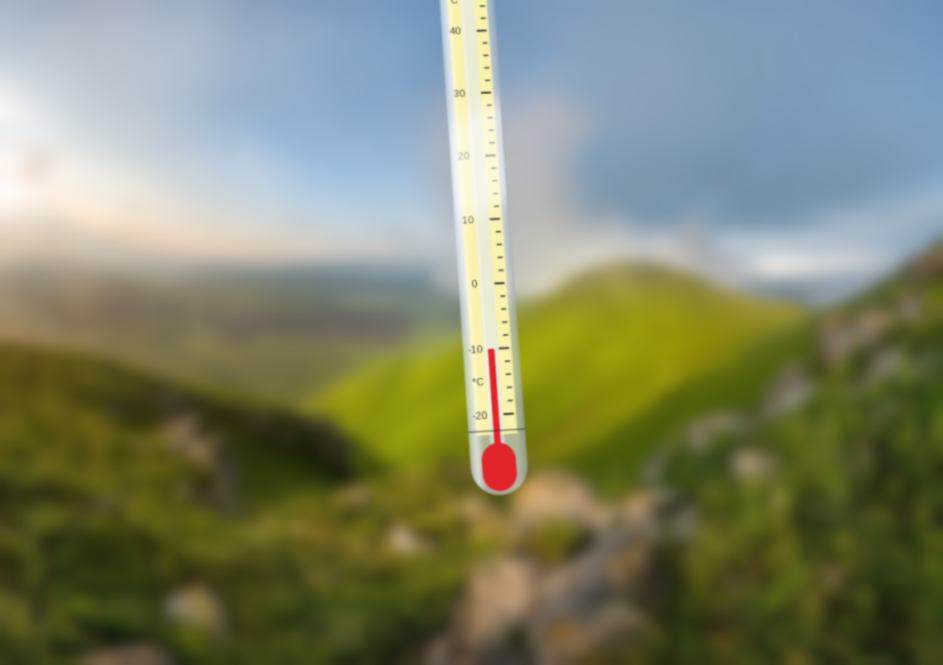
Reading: value=-10 unit=°C
